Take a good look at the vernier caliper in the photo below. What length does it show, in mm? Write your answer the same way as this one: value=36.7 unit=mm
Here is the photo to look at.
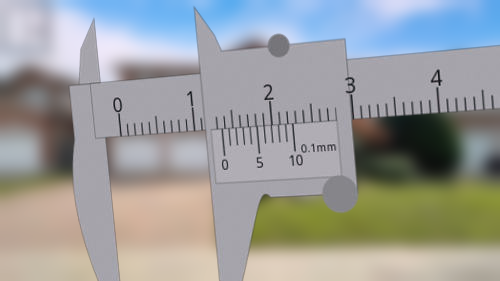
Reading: value=13.6 unit=mm
